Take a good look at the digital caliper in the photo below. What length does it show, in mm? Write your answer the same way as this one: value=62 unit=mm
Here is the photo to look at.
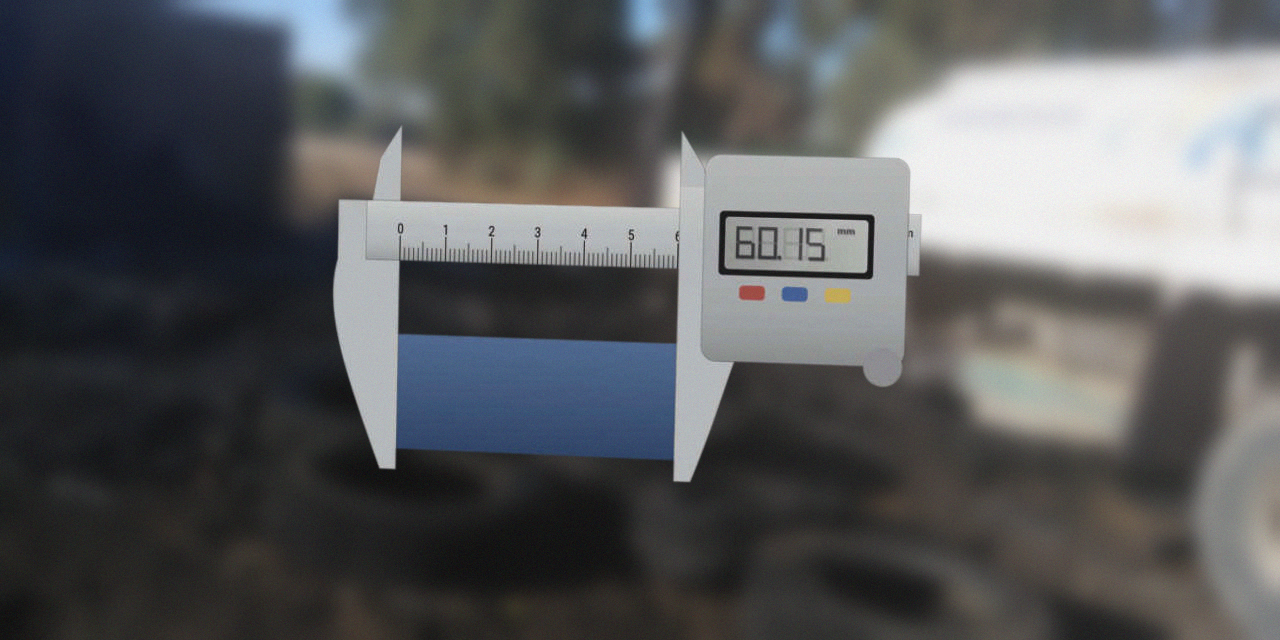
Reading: value=60.15 unit=mm
